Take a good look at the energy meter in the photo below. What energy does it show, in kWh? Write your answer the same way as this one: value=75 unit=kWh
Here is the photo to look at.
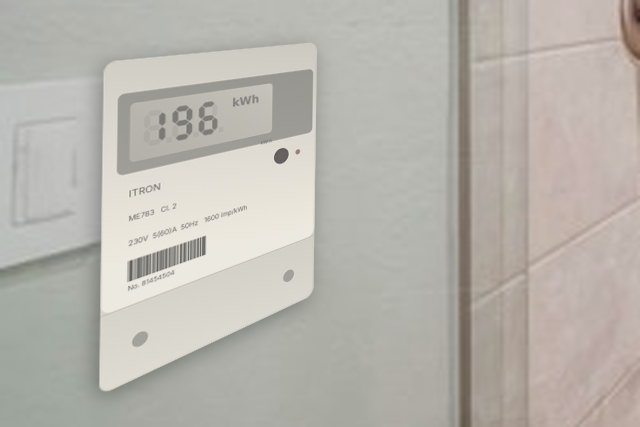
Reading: value=196 unit=kWh
